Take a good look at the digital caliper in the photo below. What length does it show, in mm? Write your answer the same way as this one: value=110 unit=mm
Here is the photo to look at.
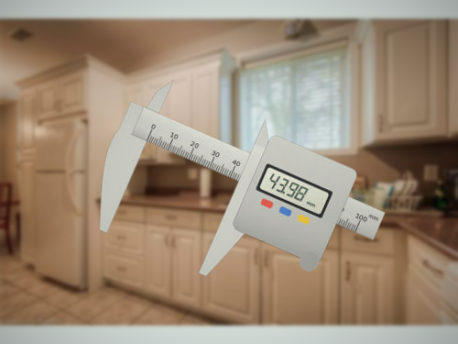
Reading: value=43.98 unit=mm
